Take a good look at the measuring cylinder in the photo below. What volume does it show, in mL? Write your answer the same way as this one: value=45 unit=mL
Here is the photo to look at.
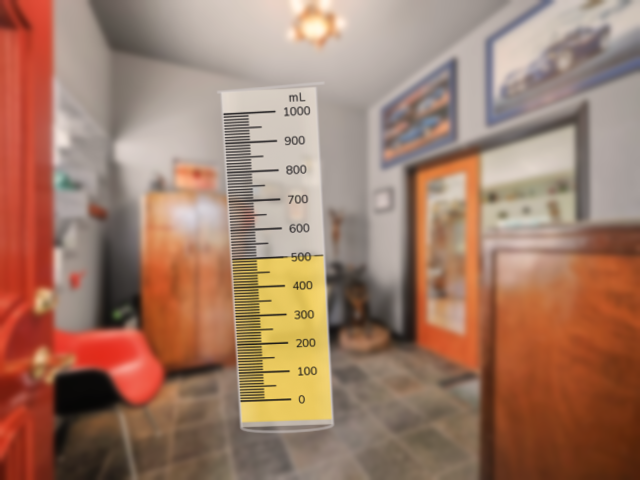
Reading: value=500 unit=mL
